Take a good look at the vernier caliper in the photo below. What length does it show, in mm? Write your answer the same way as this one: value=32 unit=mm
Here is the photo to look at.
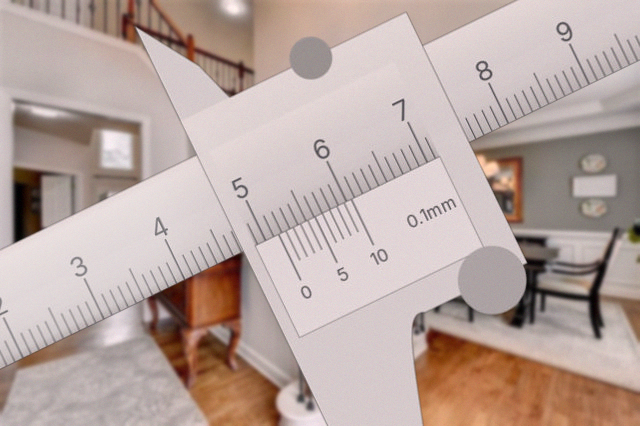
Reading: value=51.6 unit=mm
